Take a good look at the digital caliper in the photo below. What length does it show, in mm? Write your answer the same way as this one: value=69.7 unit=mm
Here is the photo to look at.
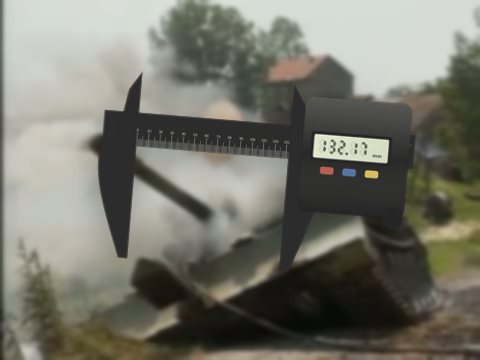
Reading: value=132.17 unit=mm
